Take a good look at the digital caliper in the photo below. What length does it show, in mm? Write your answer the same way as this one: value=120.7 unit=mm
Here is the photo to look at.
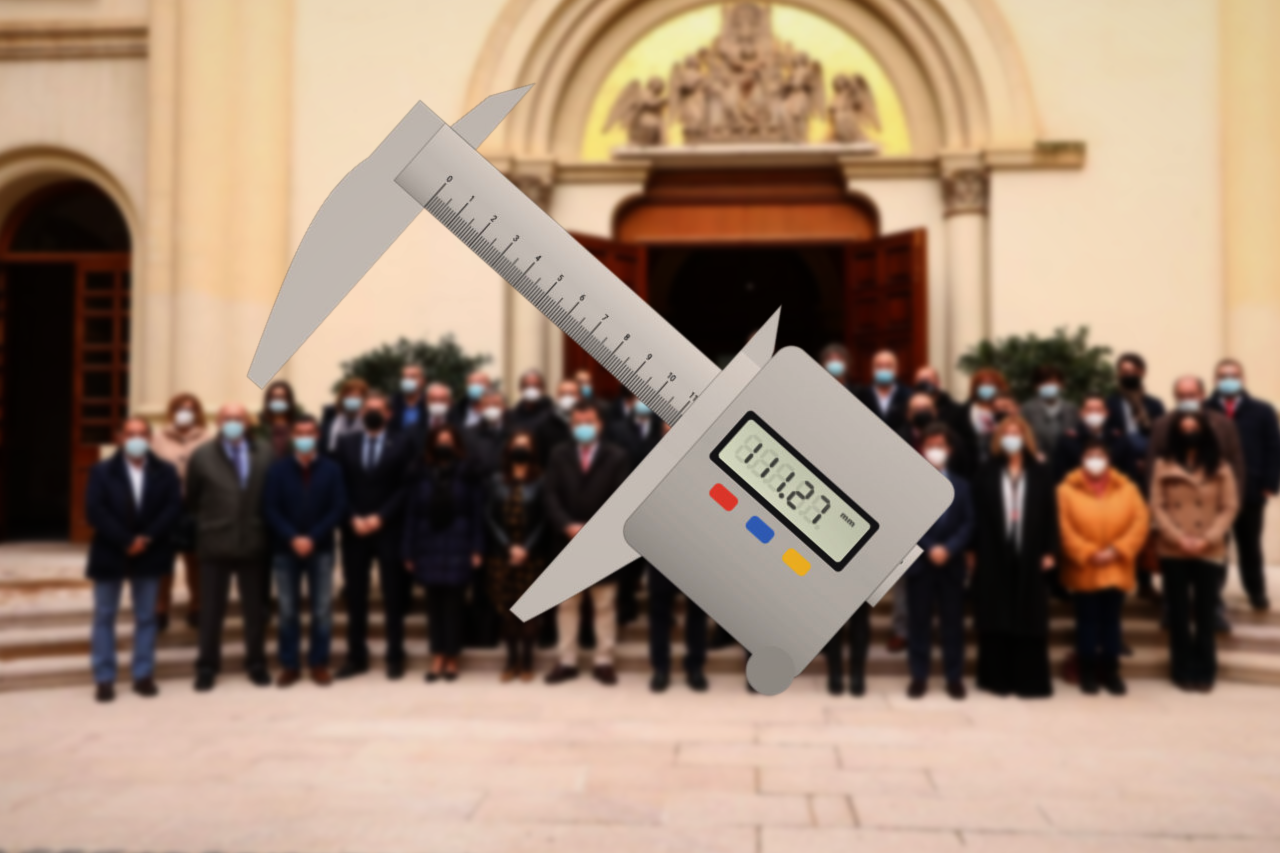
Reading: value=111.27 unit=mm
